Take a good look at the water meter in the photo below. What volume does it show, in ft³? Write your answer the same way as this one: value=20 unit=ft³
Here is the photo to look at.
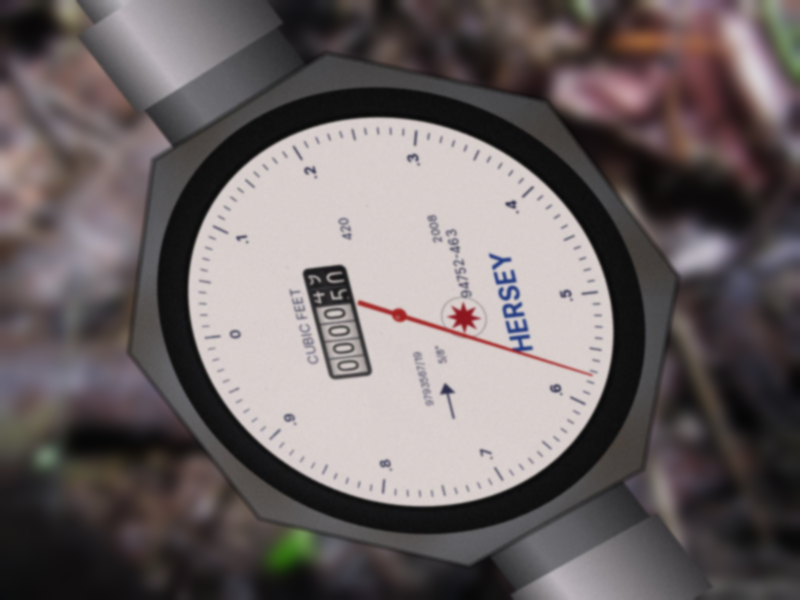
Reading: value=49.57 unit=ft³
